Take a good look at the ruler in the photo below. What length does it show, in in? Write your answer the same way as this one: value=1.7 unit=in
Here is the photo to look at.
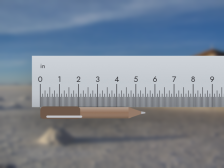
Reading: value=5.5 unit=in
